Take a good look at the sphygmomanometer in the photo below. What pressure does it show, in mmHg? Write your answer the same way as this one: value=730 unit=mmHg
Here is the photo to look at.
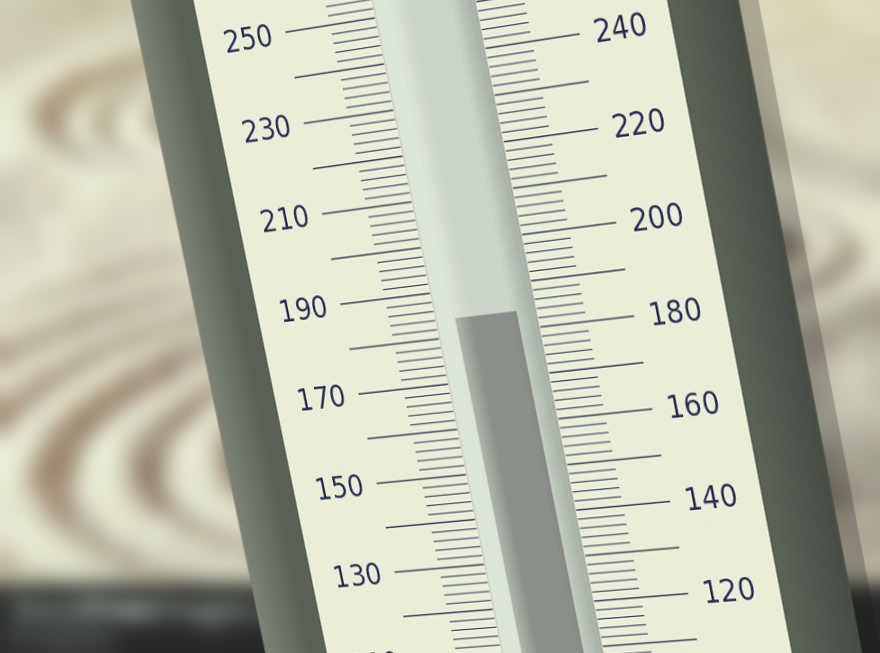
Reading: value=184 unit=mmHg
